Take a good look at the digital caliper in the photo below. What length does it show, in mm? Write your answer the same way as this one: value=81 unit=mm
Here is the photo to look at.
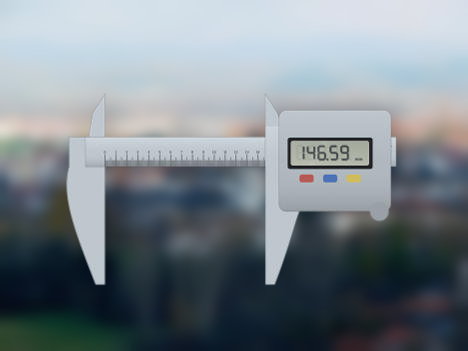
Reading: value=146.59 unit=mm
